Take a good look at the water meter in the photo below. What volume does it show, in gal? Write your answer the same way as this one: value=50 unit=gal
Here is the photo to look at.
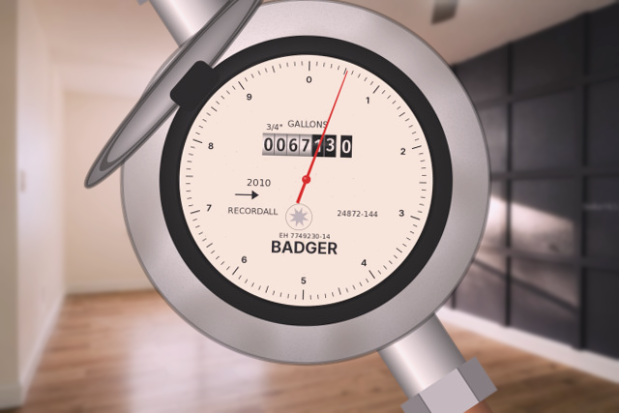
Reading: value=67130.5 unit=gal
